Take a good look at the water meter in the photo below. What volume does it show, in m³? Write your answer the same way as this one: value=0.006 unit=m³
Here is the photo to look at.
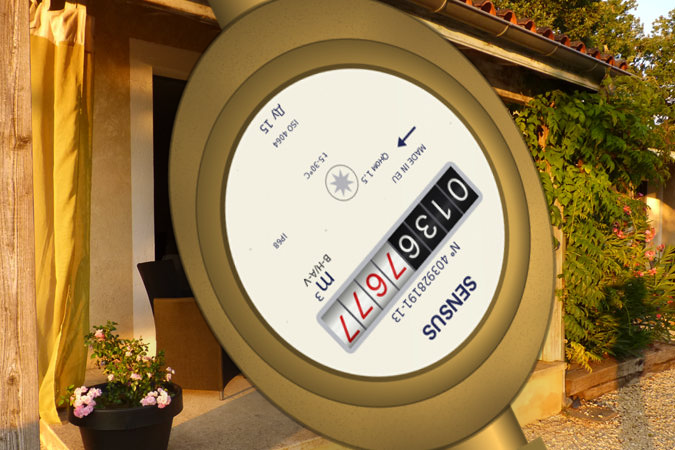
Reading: value=136.7677 unit=m³
